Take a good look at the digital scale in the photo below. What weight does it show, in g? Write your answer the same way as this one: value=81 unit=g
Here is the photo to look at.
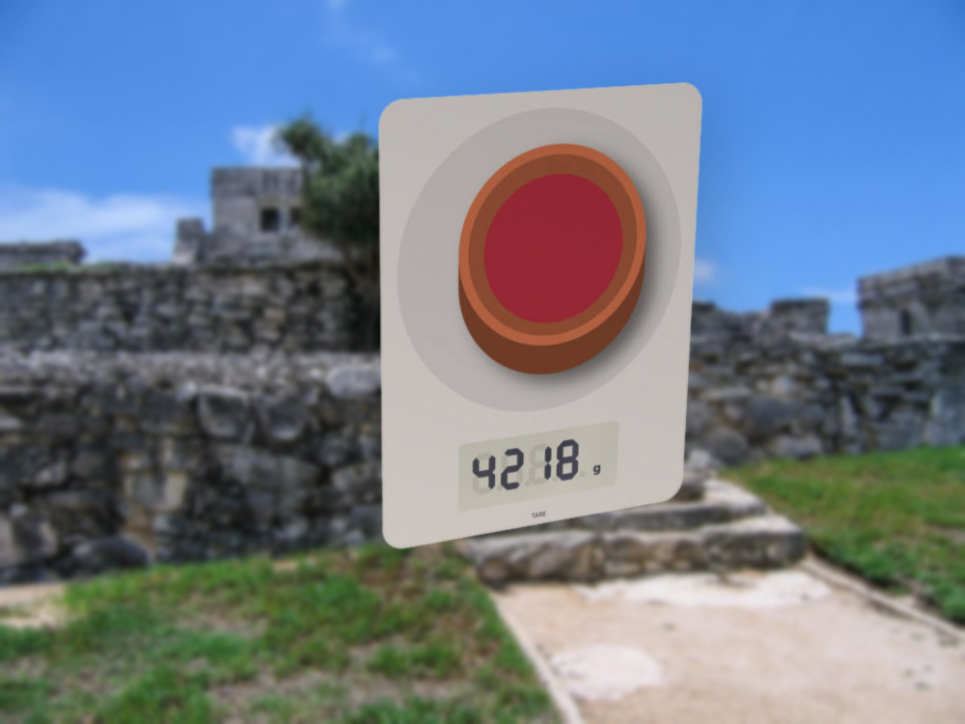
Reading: value=4218 unit=g
